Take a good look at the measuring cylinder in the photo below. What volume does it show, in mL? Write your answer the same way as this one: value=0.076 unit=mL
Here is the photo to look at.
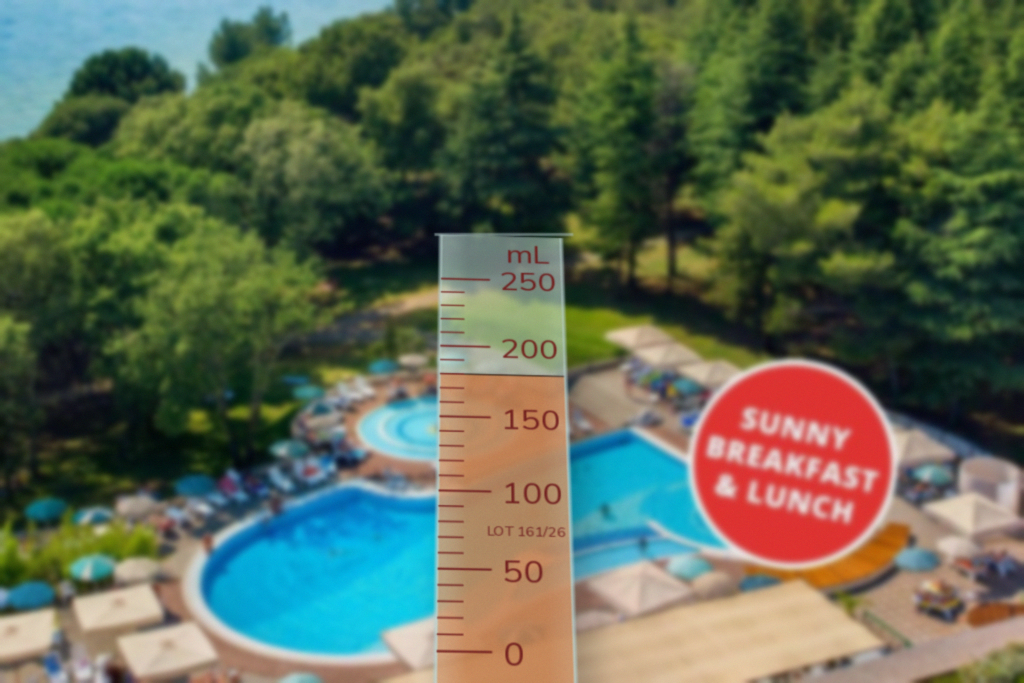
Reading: value=180 unit=mL
